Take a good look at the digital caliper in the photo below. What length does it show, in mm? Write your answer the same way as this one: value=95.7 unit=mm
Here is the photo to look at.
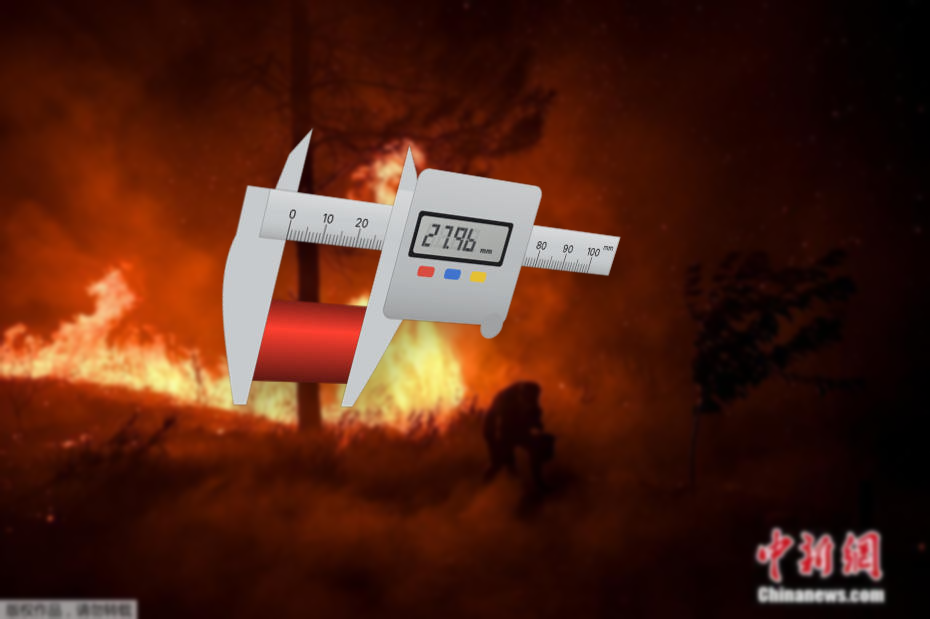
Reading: value=27.96 unit=mm
